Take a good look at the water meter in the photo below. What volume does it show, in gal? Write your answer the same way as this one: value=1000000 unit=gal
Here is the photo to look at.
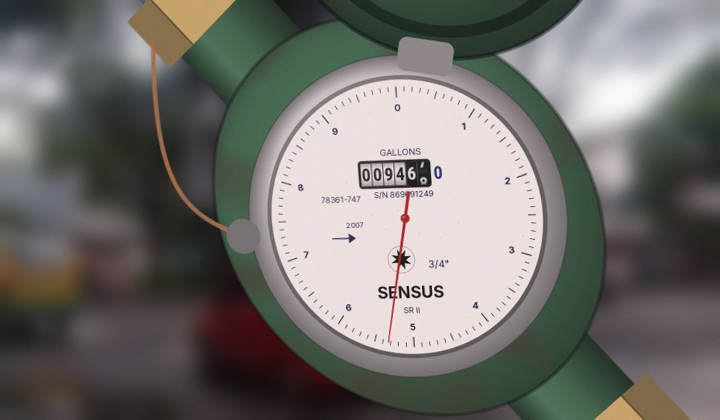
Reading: value=94675.3 unit=gal
